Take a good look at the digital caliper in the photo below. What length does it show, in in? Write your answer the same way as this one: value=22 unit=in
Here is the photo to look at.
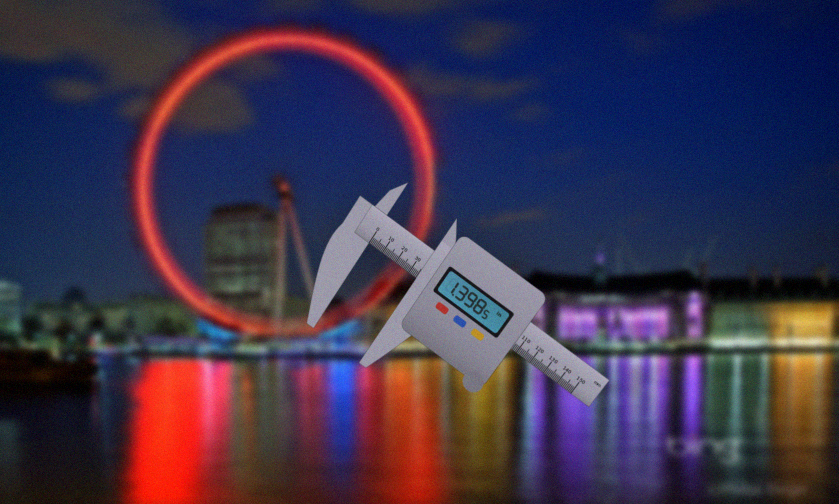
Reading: value=1.3985 unit=in
